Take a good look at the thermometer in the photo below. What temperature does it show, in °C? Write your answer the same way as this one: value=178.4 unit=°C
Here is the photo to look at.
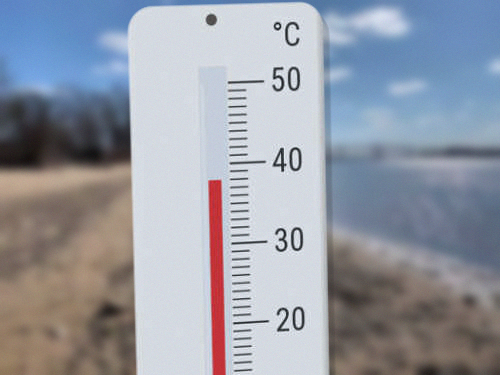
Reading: value=38 unit=°C
